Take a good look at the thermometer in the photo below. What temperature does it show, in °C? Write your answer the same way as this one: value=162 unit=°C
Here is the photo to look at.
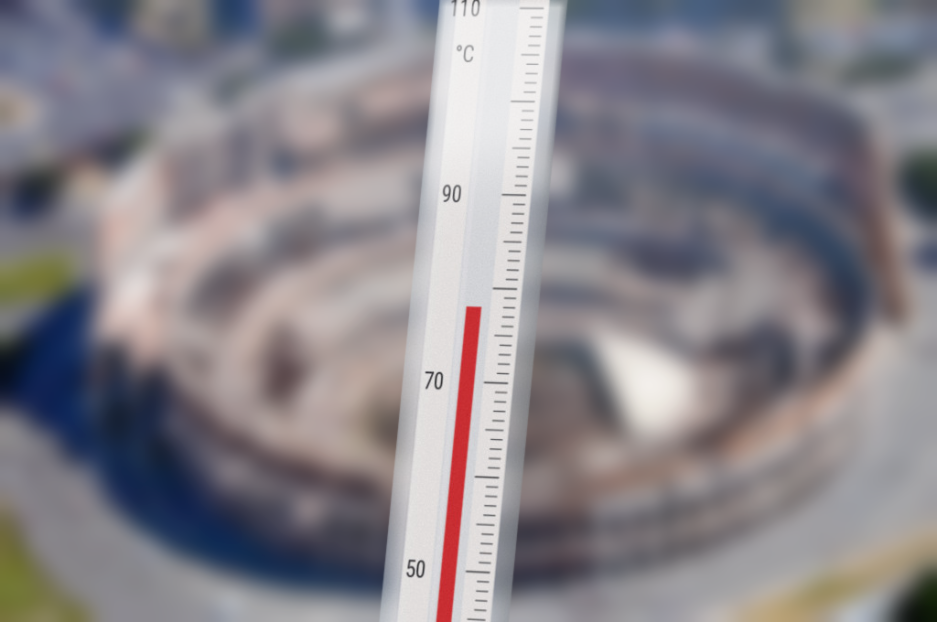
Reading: value=78 unit=°C
